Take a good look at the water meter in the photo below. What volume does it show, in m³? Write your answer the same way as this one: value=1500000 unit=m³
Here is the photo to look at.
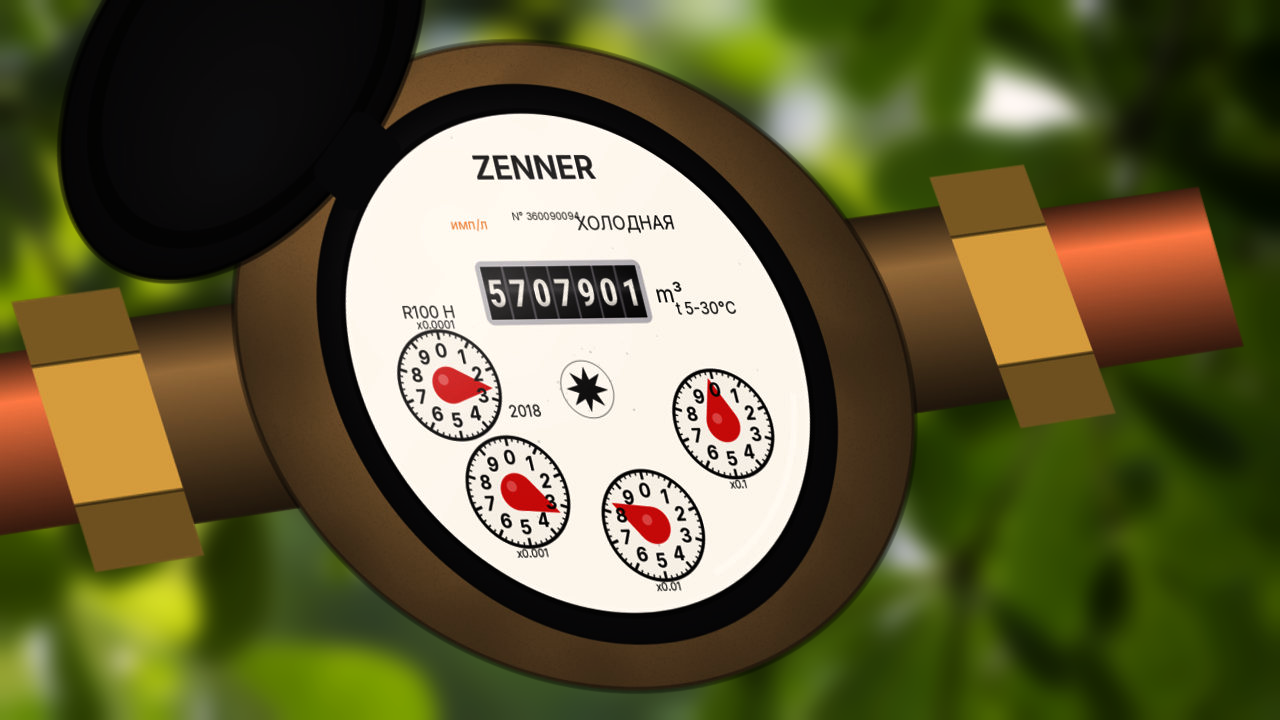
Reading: value=5707900.9832 unit=m³
